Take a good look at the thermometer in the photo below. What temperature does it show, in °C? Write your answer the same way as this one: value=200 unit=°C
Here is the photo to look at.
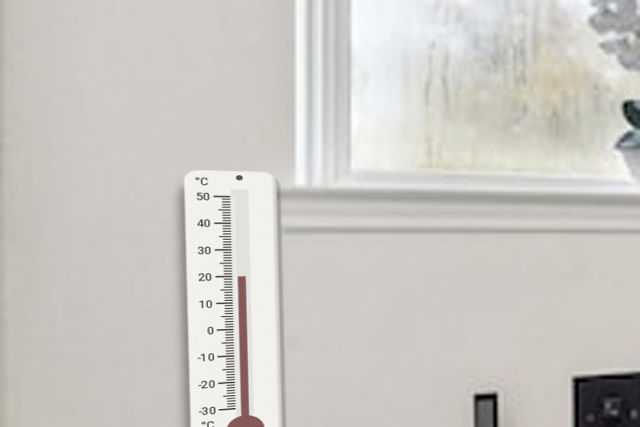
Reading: value=20 unit=°C
